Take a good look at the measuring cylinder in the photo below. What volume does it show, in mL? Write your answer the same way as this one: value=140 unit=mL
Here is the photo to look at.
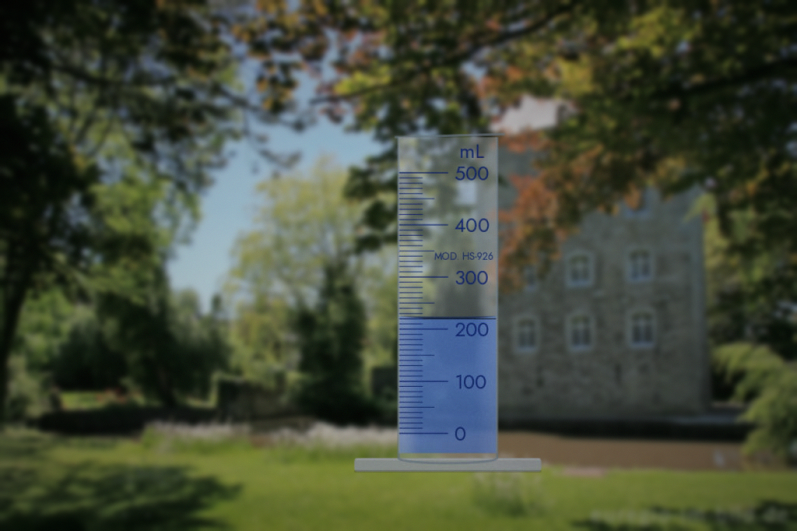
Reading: value=220 unit=mL
